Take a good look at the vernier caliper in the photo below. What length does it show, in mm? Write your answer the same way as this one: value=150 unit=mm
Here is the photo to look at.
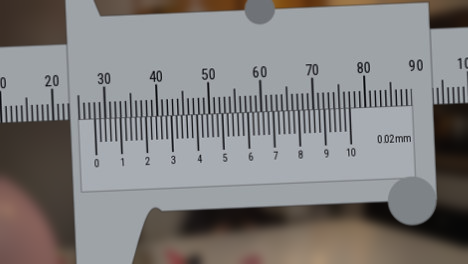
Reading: value=28.0 unit=mm
